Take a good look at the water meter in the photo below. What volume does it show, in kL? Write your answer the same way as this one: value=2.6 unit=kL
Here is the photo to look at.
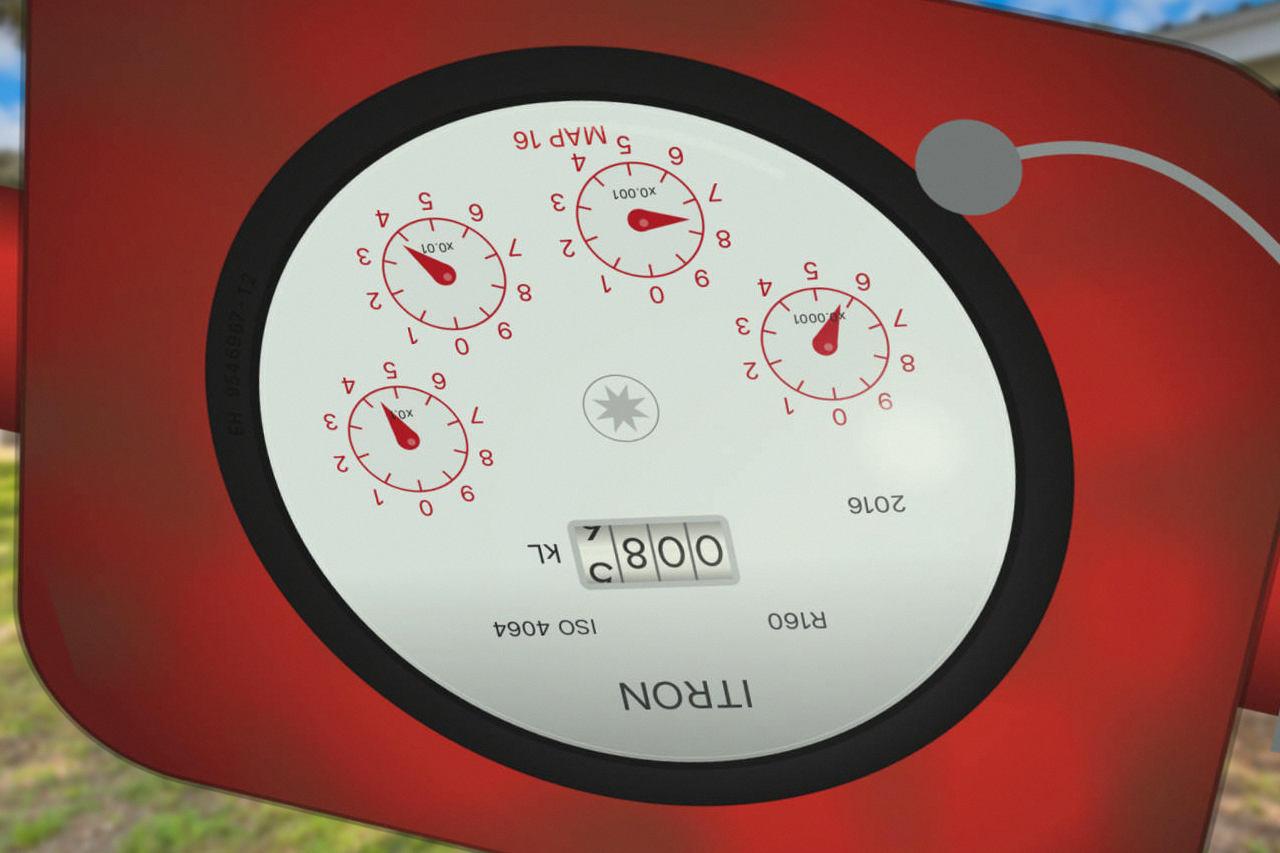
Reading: value=85.4375 unit=kL
